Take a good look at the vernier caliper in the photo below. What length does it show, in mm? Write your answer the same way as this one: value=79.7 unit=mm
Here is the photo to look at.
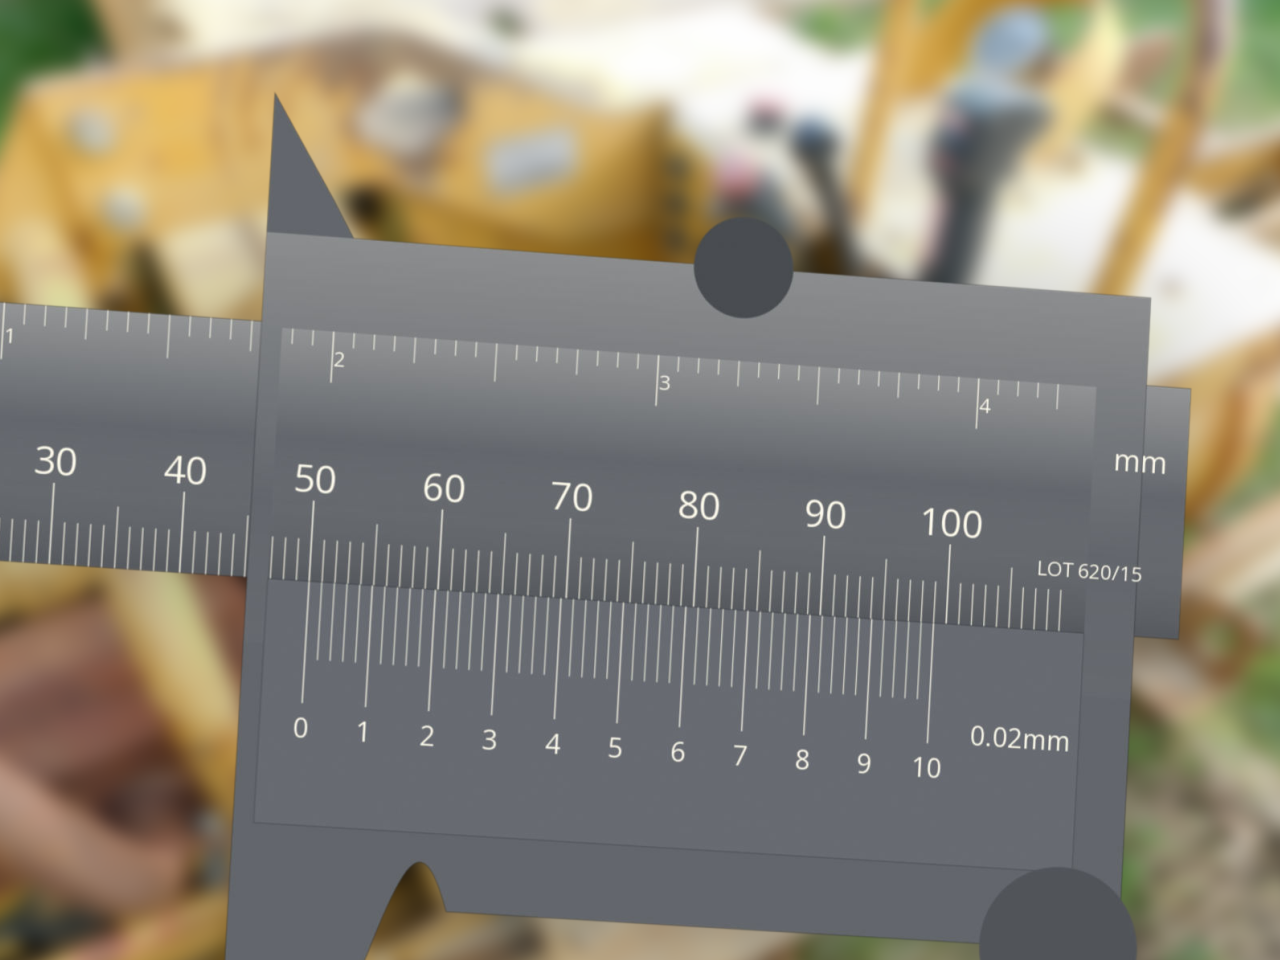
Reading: value=50.0 unit=mm
